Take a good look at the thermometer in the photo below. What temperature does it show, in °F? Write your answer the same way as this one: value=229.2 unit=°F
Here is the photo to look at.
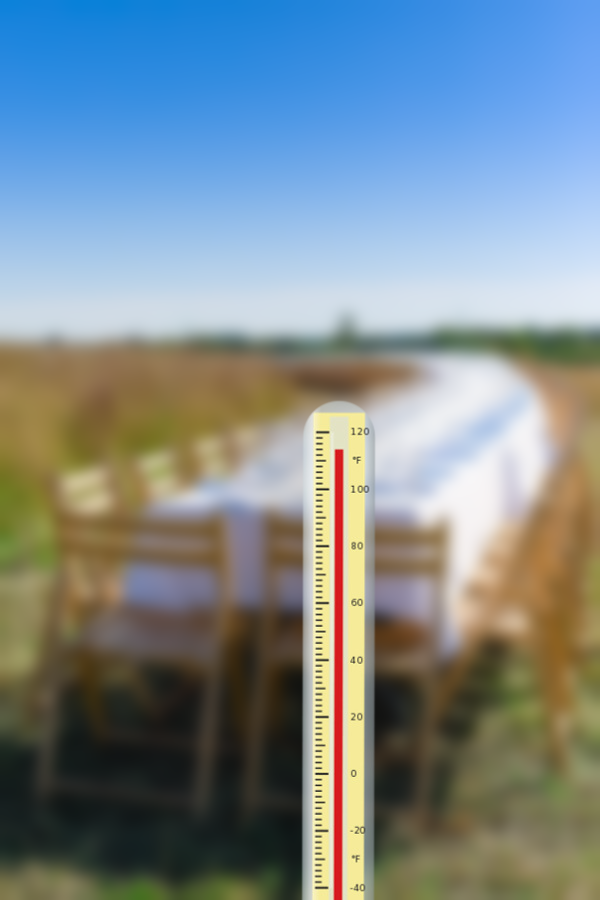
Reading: value=114 unit=°F
